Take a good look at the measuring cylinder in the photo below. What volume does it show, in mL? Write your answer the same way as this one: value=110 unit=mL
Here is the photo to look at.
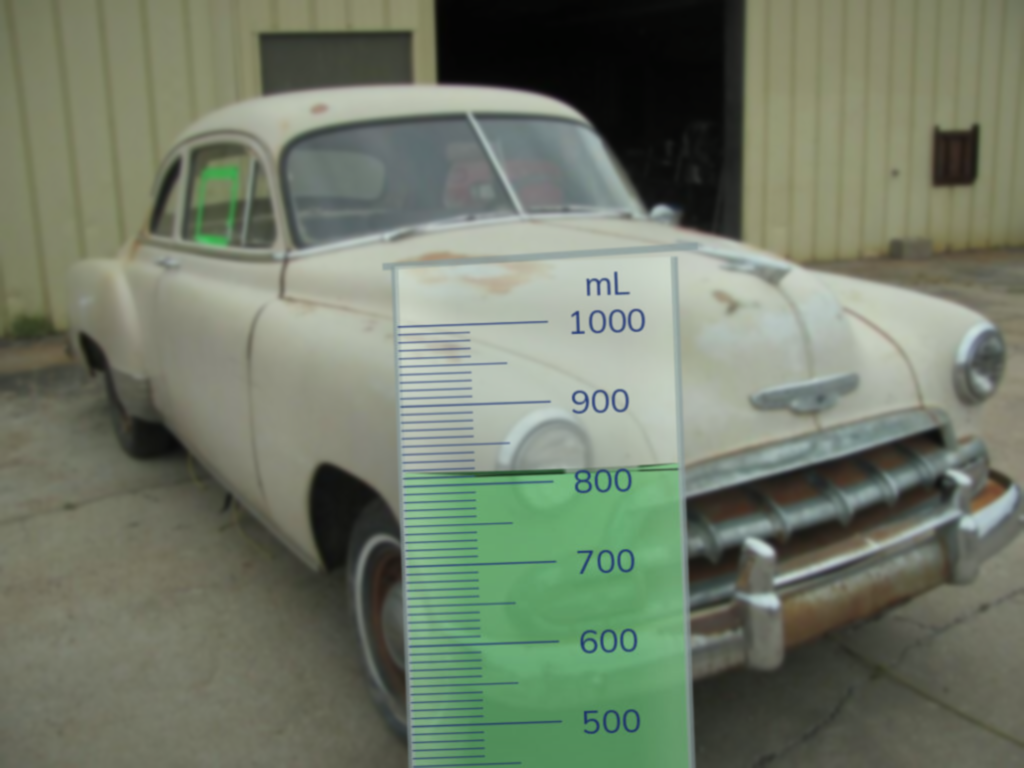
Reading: value=810 unit=mL
